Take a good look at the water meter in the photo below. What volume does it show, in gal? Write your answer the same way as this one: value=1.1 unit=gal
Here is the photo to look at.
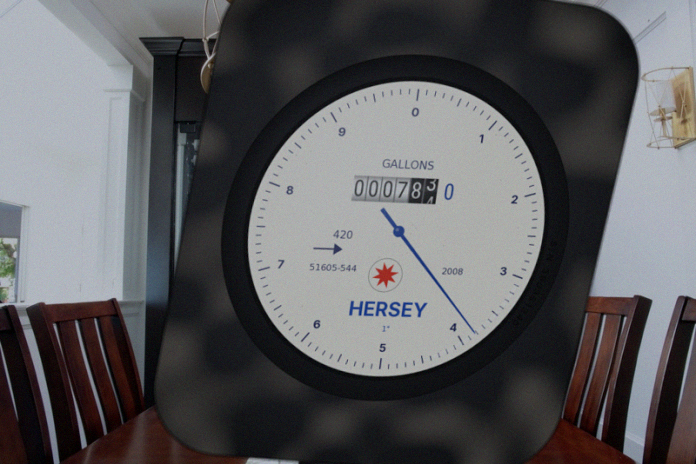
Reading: value=7833.8 unit=gal
